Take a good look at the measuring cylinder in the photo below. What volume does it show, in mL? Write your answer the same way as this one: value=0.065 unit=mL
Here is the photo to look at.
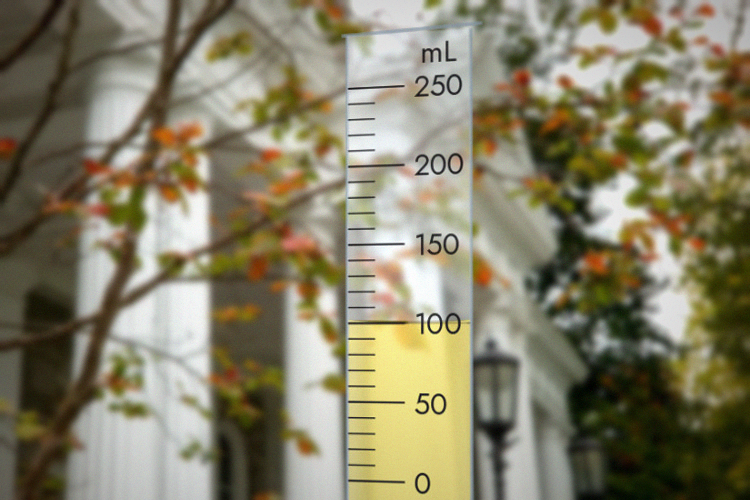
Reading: value=100 unit=mL
